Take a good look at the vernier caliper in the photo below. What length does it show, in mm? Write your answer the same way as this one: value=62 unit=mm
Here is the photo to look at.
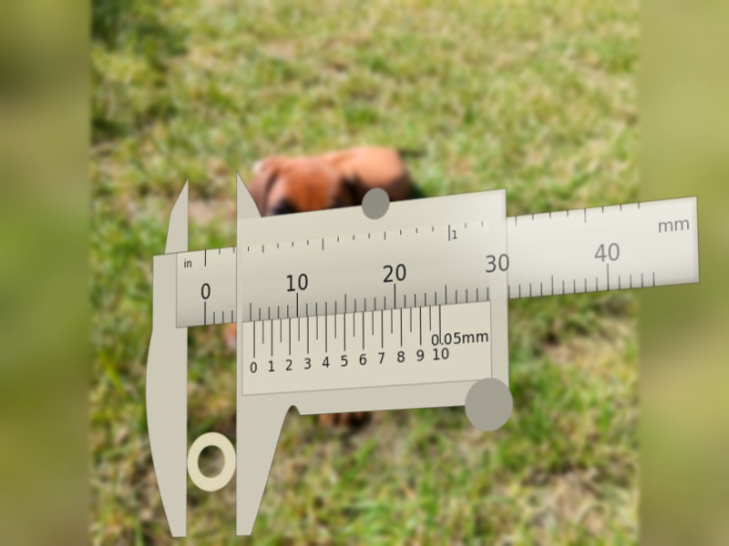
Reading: value=5.4 unit=mm
